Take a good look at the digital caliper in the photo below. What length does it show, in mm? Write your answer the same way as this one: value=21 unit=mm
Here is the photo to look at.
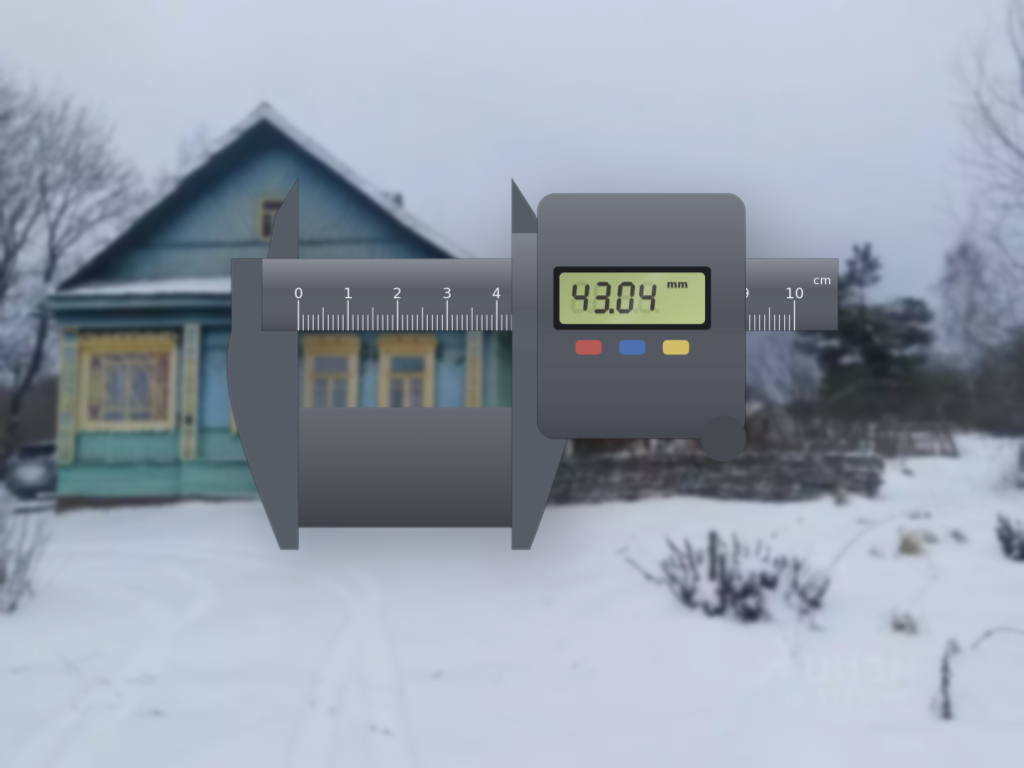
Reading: value=43.04 unit=mm
